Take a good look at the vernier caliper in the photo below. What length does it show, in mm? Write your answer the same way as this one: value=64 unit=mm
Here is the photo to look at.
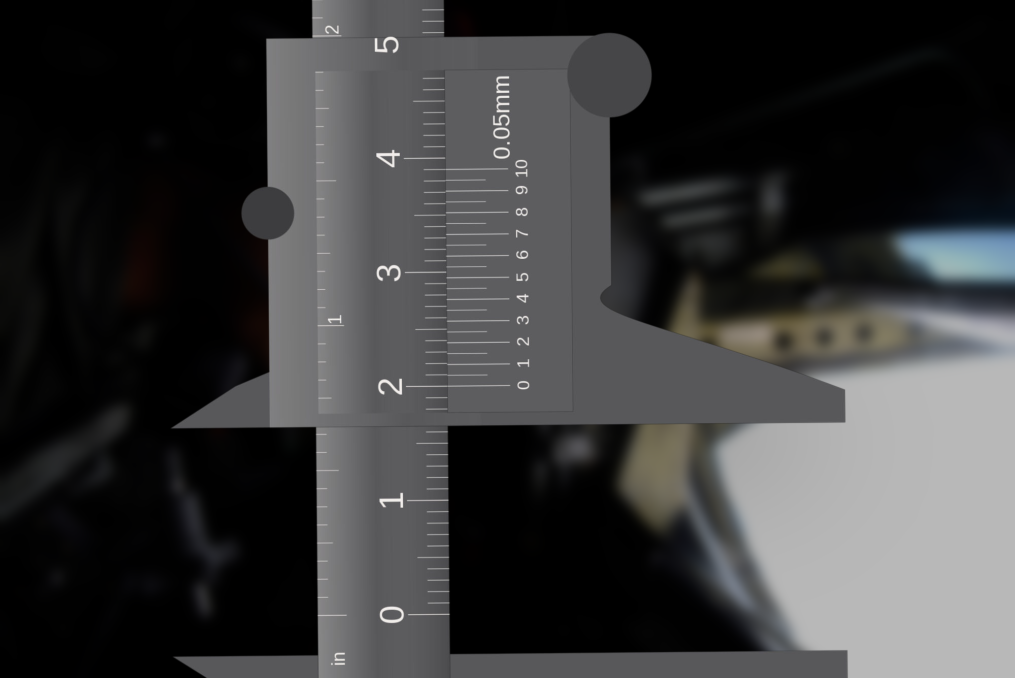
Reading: value=20.0 unit=mm
